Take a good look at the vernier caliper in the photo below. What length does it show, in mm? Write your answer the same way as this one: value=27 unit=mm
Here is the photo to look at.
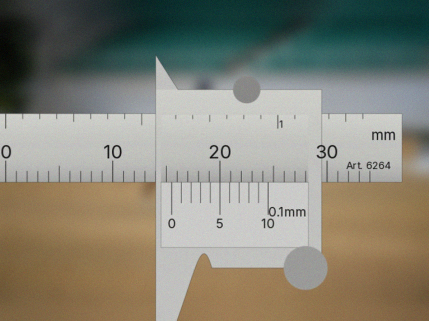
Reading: value=15.5 unit=mm
